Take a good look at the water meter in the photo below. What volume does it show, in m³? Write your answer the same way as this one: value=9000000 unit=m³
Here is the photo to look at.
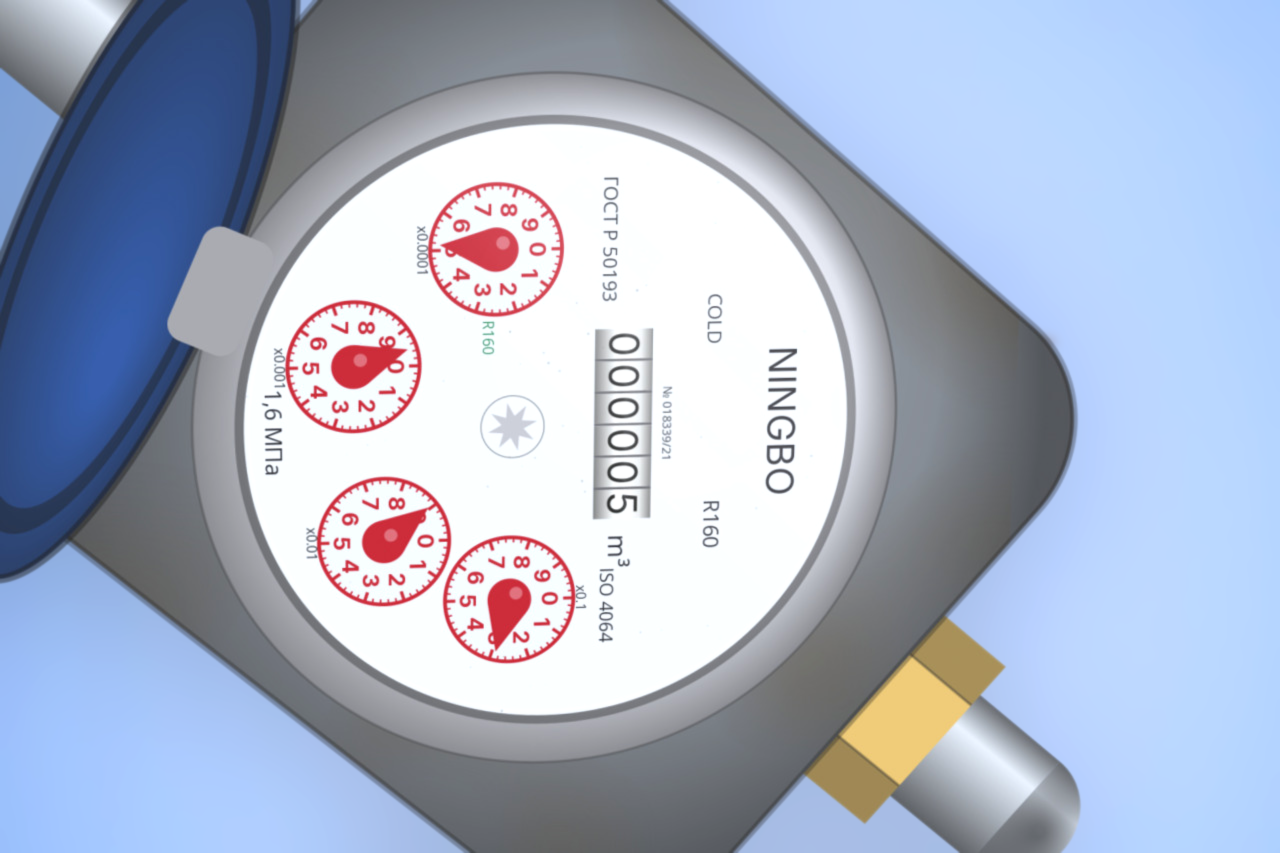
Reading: value=5.2895 unit=m³
